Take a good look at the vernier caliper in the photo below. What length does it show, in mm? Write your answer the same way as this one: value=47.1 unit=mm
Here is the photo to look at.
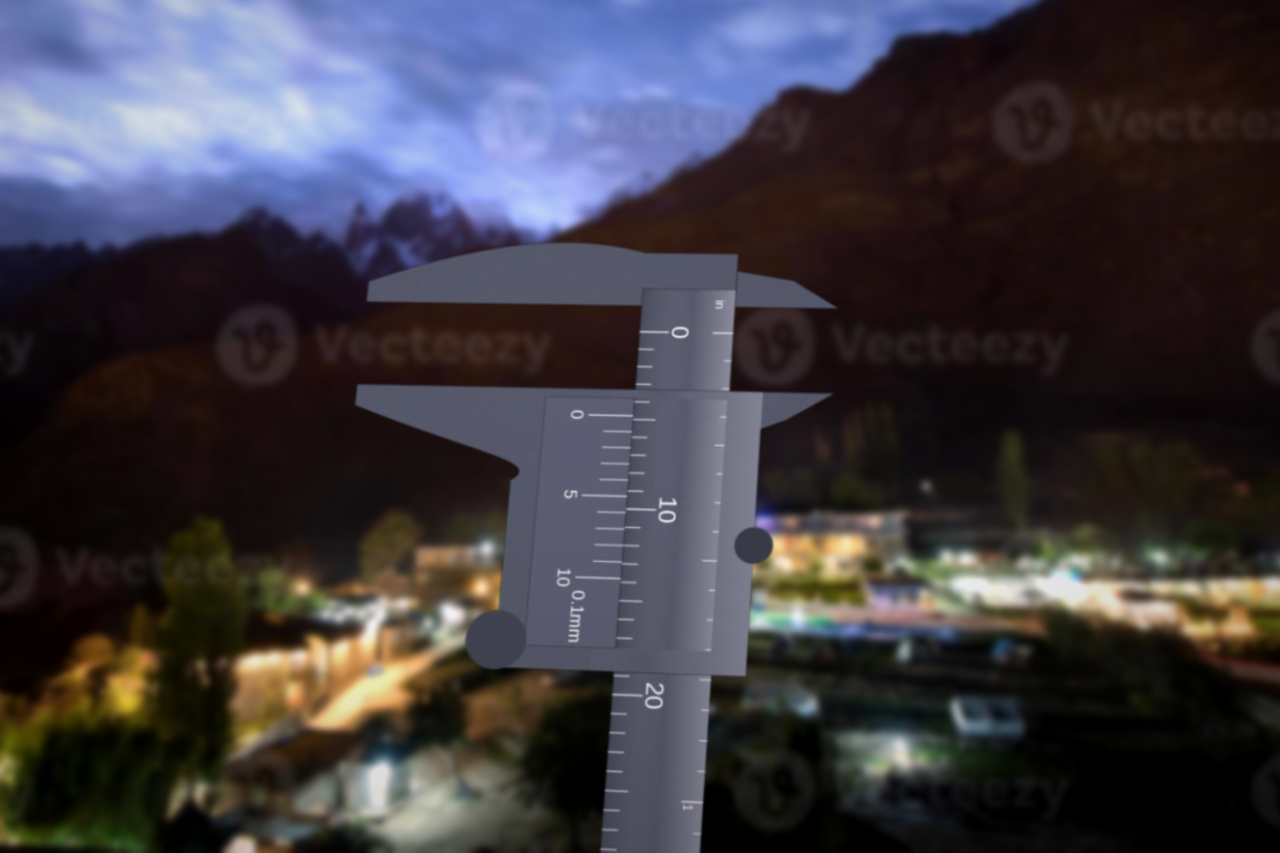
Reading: value=4.8 unit=mm
